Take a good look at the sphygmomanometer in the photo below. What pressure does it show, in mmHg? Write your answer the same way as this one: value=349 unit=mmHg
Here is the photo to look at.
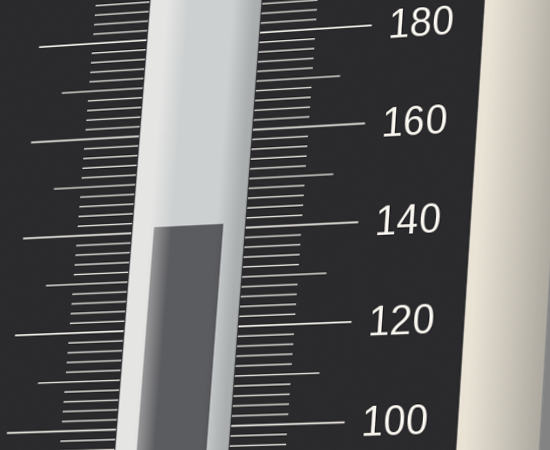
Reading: value=141 unit=mmHg
